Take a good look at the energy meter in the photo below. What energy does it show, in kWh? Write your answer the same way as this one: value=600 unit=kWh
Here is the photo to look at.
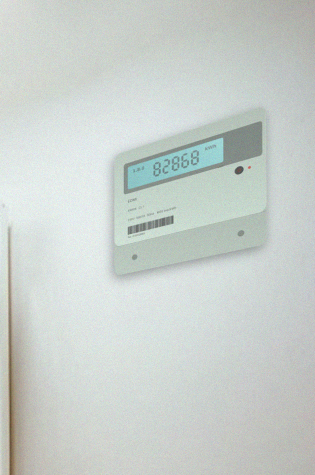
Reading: value=82868 unit=kWh
